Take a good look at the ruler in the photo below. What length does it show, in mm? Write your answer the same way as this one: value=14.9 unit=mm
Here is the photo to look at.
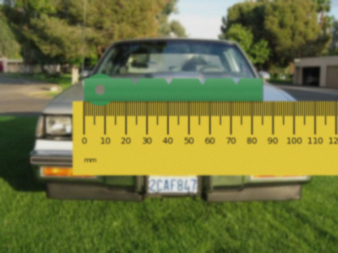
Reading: value=85 unit=mm
